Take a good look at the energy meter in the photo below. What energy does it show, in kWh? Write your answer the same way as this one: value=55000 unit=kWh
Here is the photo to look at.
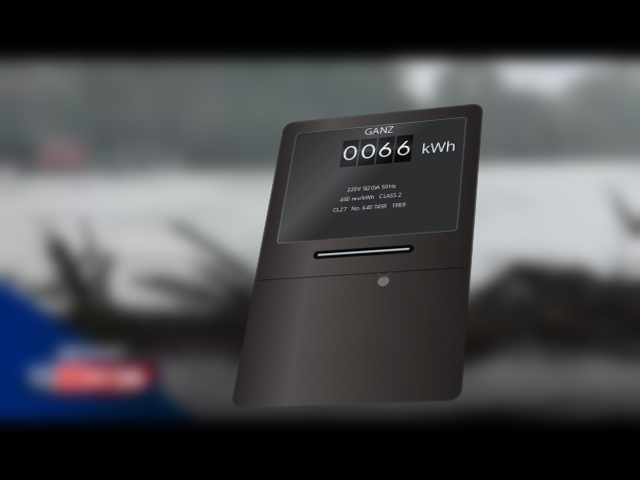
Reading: value=66 unit=kWh
